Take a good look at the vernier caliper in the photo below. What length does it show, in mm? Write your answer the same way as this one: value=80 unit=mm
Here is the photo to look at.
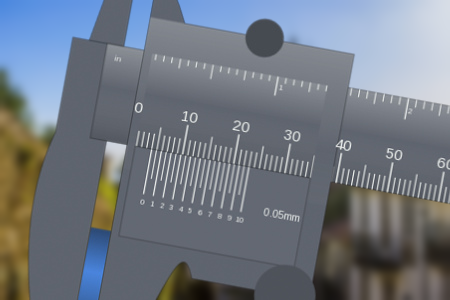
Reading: value=4.0 unit=mm
